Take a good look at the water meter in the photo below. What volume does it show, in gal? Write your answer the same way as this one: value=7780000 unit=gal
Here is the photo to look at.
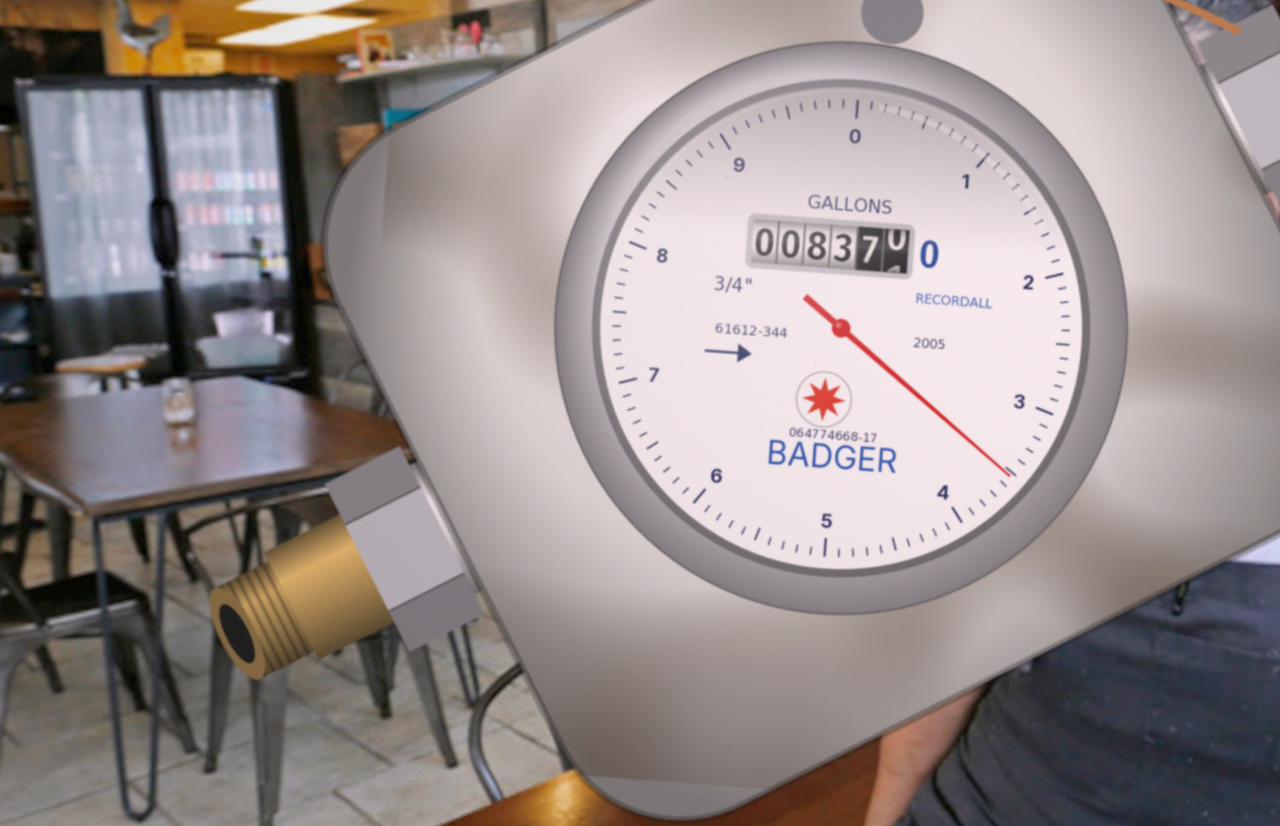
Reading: value=83703.5 unit=gal
